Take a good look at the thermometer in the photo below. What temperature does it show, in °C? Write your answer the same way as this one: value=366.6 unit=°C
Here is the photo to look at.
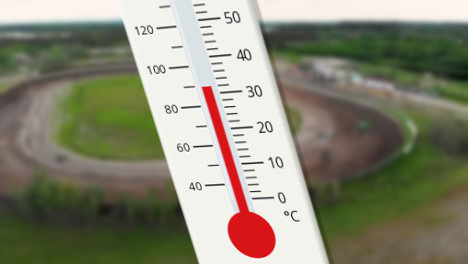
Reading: value=32 unit=°C
